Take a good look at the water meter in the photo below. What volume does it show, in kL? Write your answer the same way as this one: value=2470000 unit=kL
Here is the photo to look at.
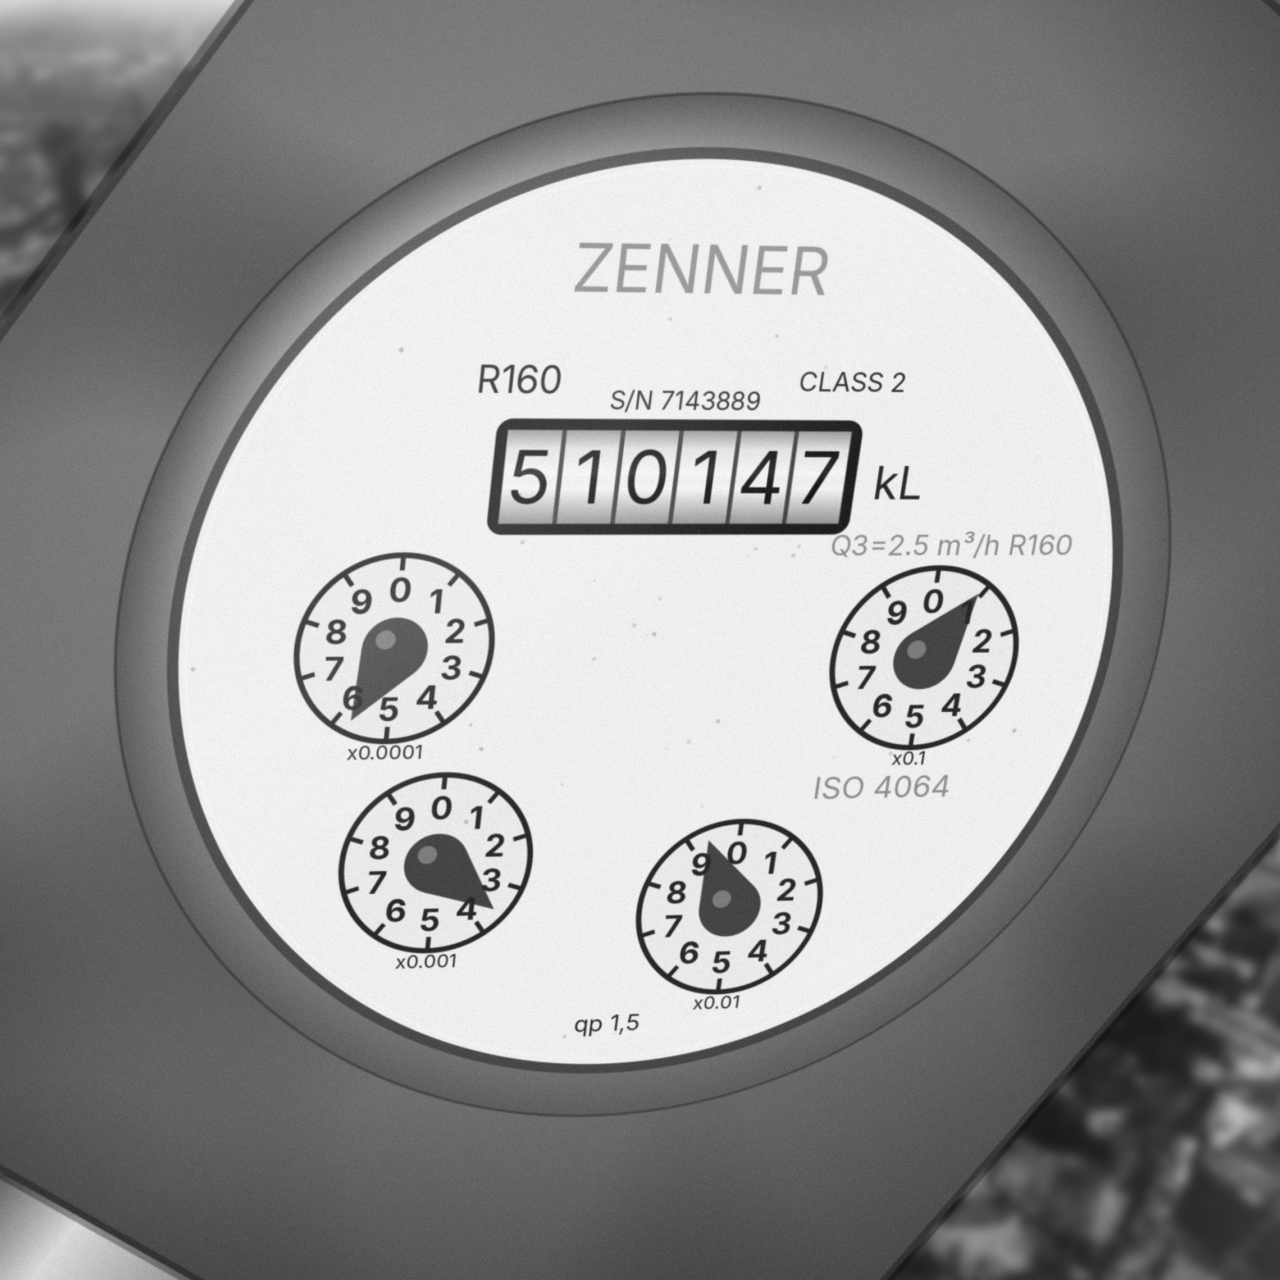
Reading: value=510147.0935 unit=kL
